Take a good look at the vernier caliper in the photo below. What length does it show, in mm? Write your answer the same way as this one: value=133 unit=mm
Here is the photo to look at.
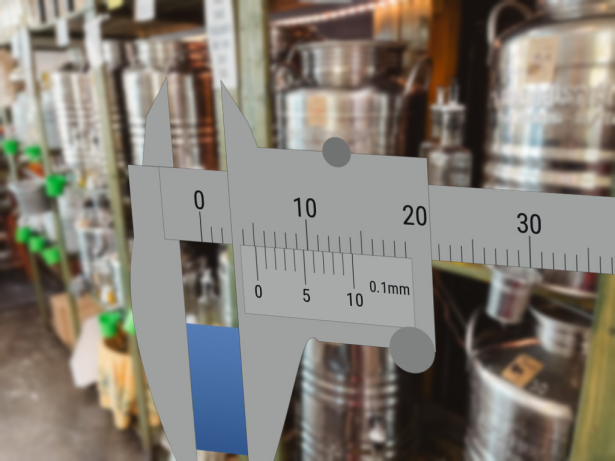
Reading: value=5.1 unit=mm
